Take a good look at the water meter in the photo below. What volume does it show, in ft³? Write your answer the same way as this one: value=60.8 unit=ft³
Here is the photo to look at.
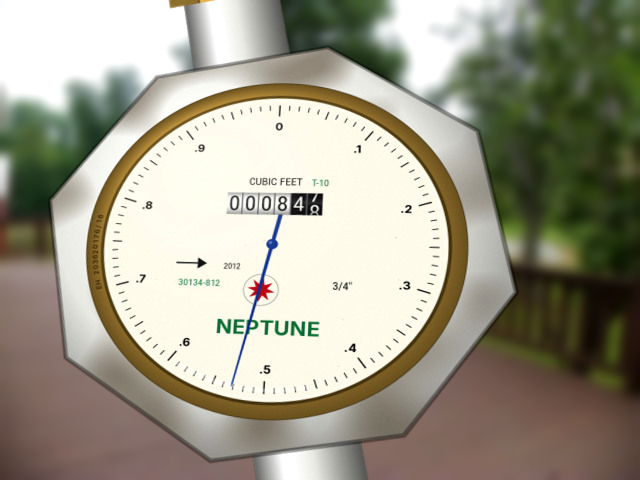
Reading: value=847.53 unit=ft³
